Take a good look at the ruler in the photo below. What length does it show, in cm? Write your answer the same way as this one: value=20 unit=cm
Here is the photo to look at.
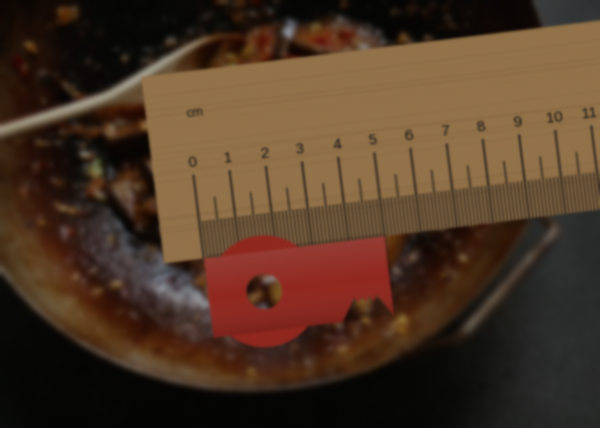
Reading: value=5 unit=cm
